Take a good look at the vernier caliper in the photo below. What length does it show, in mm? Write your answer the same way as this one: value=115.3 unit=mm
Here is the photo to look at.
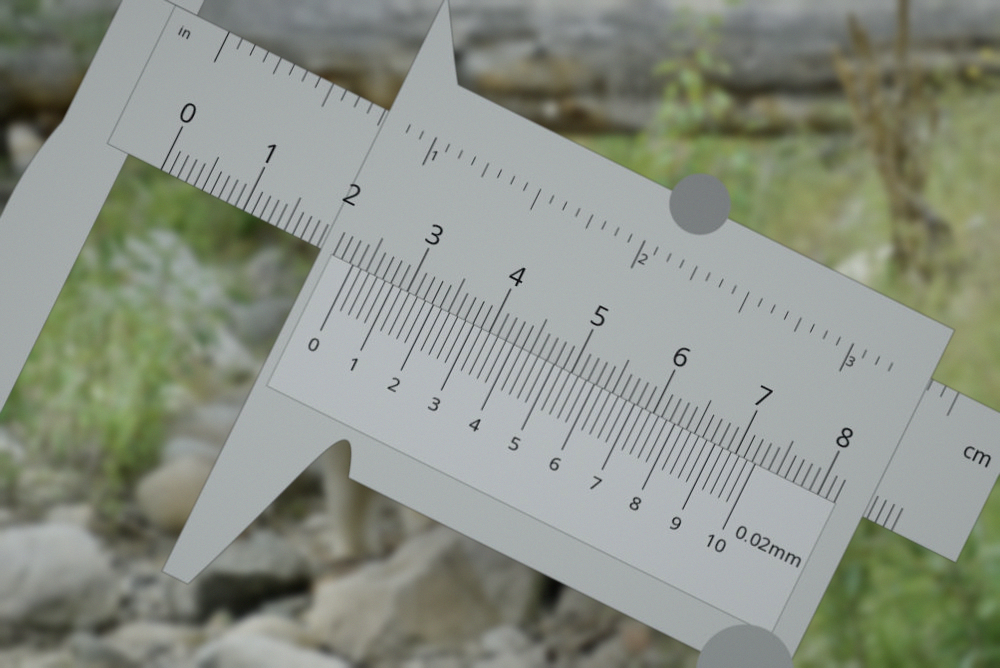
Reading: value=23.4 unit=mm
